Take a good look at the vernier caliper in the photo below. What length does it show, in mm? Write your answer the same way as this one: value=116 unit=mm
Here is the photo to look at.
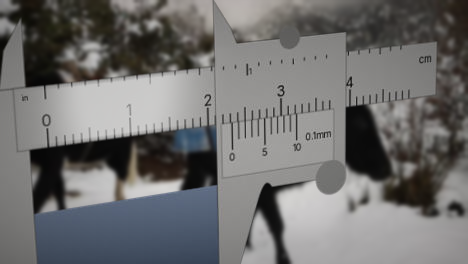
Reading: value=23.2 unit=mm
